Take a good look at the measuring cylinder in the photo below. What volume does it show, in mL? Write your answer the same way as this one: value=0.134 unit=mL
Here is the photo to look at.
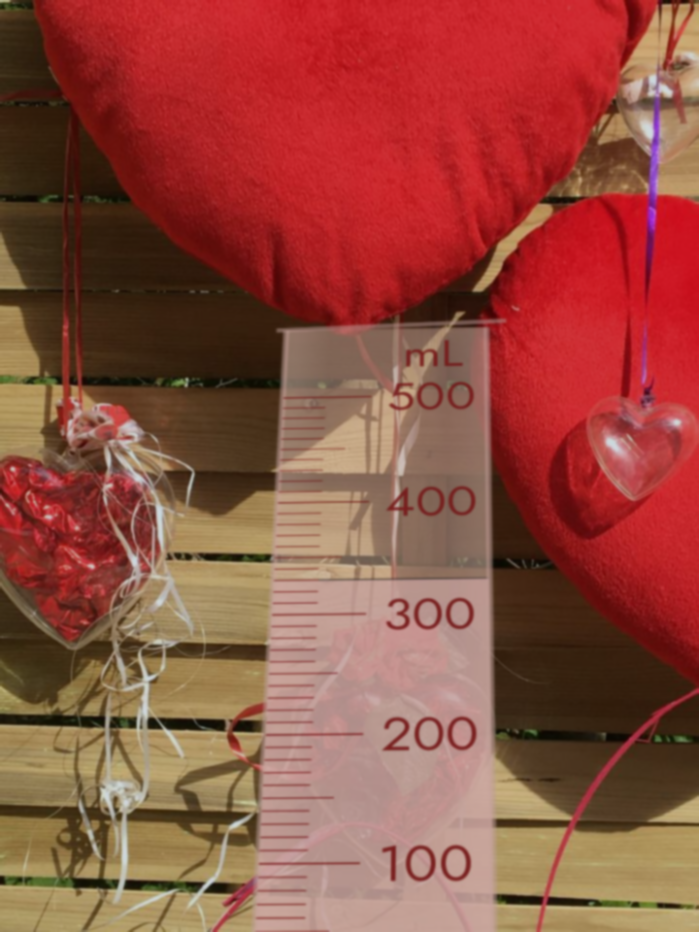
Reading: value=330 unit=mL
